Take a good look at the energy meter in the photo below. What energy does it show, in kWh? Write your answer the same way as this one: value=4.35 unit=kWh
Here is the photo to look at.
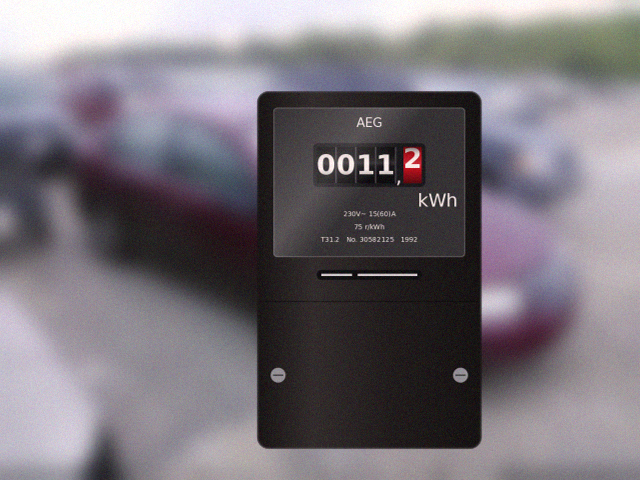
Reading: value=11.2 unit=kWh
